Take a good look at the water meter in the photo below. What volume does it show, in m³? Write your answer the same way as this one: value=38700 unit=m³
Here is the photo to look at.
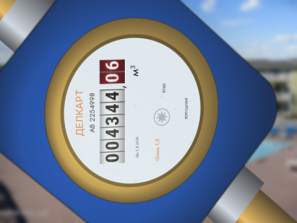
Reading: value=4344.06 unit=m³
